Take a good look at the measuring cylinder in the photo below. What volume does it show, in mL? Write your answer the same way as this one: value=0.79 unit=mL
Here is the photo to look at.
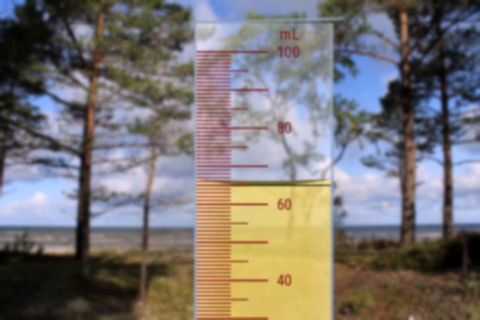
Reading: value=65 unit=mL
